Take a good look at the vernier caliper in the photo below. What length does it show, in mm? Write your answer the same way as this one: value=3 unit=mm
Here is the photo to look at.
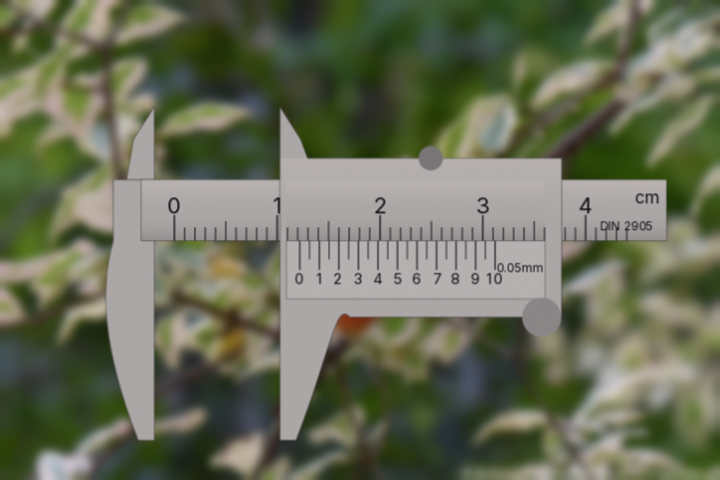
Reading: value=12.2 unit=mm
